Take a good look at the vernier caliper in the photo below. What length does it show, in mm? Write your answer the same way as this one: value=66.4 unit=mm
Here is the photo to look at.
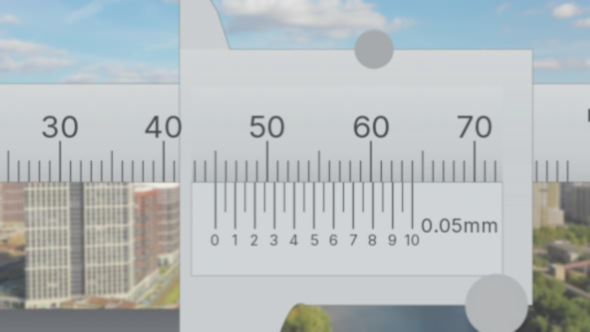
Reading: value=45.0 unit=mm
